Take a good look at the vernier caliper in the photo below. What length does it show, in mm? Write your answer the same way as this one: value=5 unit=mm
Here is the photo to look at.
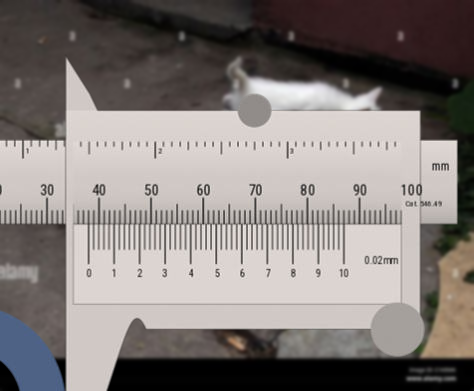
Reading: value=38.0 unit=mm
